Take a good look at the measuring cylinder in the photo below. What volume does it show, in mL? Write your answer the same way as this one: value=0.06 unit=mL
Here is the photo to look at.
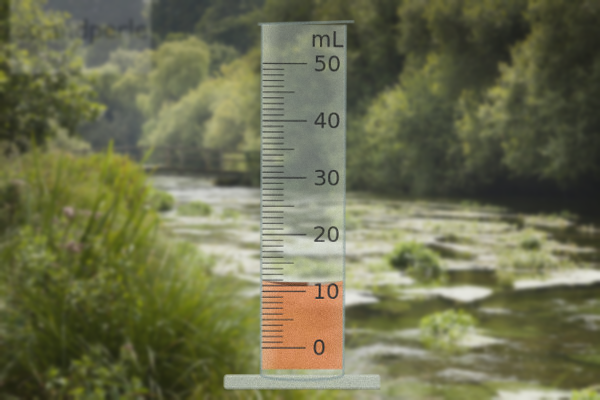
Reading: value=11 unit=mL
